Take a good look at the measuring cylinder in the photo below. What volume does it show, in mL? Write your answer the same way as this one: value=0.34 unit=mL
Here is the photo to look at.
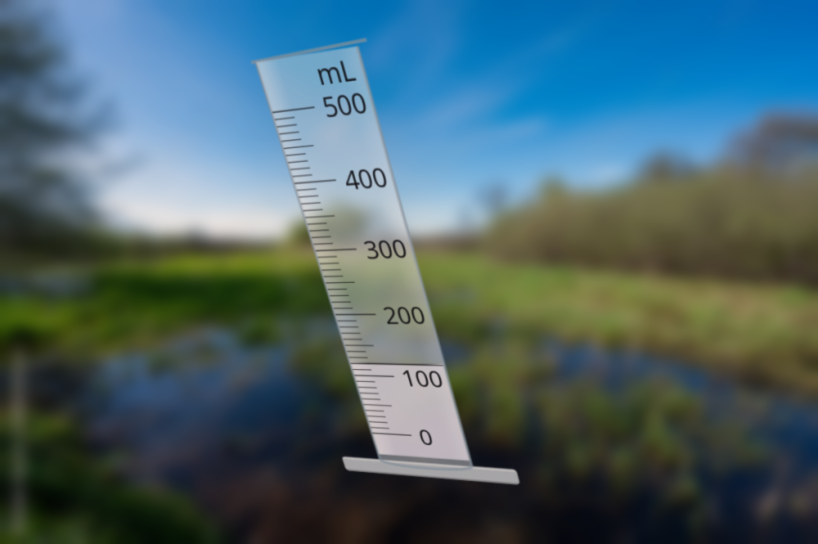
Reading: value=120 unit=mL
